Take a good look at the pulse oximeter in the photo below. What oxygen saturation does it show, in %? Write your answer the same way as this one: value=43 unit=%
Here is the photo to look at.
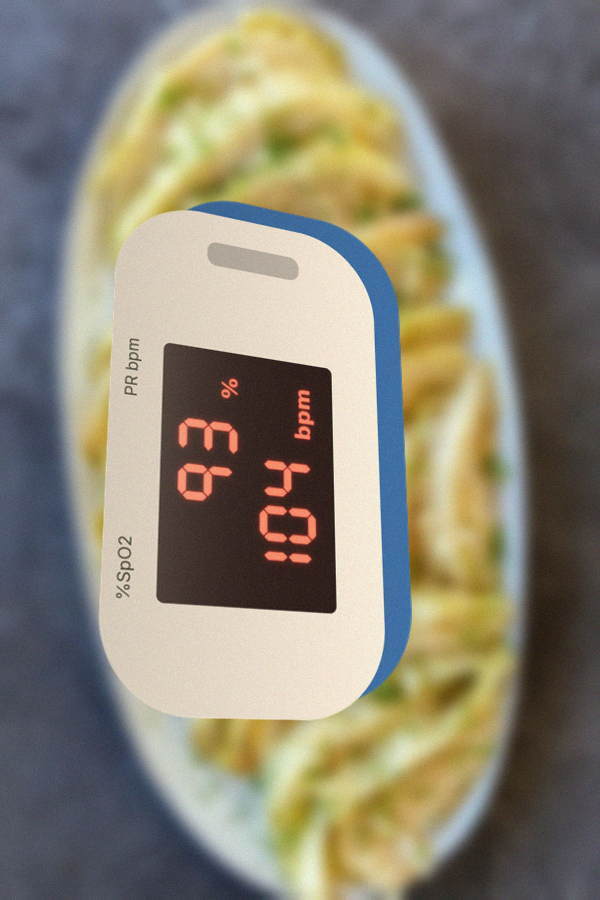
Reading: value=93 unit=%
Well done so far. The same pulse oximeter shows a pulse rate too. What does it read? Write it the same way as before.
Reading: value=104 unit=bpm
